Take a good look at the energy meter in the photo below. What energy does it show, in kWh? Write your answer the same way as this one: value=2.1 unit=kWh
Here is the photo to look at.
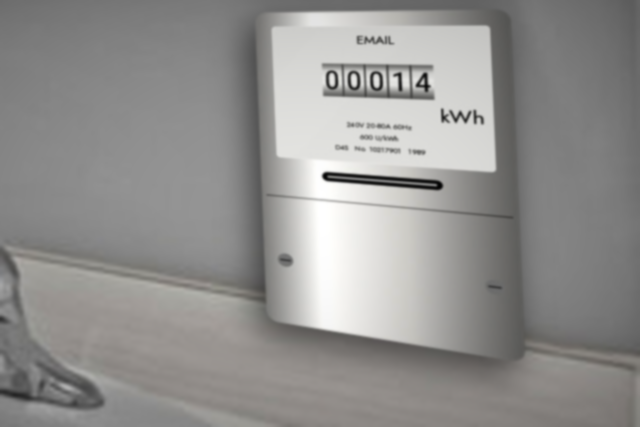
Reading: value=14 unit=kWh
